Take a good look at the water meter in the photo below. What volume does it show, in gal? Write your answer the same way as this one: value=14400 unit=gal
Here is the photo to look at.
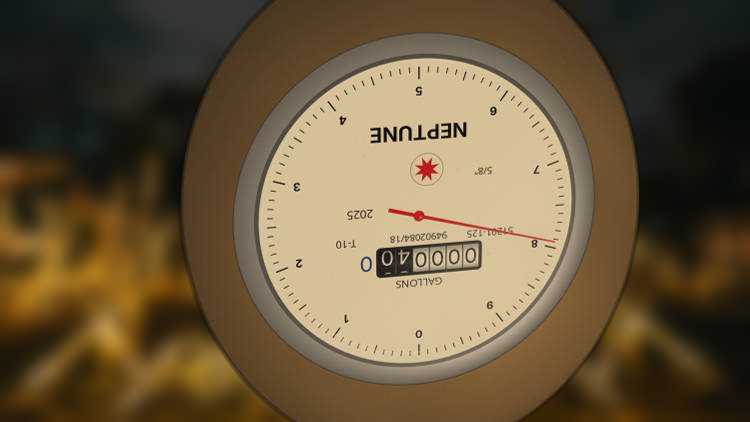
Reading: value=397.9 unit=gal
